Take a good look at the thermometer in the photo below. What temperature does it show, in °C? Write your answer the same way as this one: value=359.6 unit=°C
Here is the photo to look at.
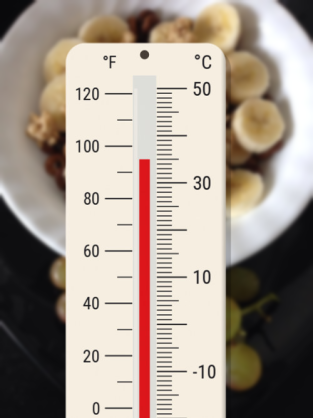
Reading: value=35 unit=°C
